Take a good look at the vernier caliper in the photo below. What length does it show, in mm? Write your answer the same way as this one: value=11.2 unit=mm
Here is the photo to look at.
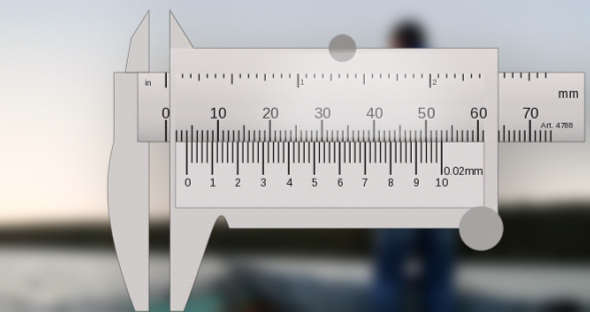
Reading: value=4.0 unit=mm
